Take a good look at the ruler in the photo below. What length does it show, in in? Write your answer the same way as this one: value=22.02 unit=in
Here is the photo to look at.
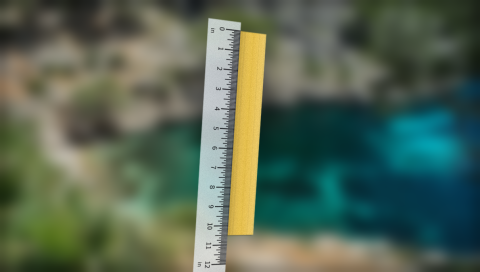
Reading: value=10.5 unit=in
